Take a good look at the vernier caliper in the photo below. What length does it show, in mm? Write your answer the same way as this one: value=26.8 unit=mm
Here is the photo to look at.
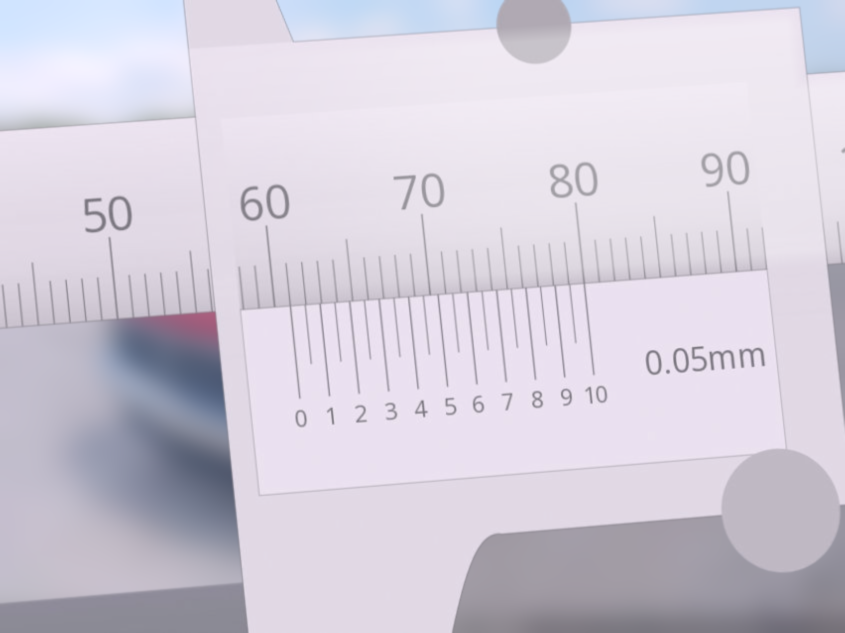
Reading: value=61.0 unit=mm
